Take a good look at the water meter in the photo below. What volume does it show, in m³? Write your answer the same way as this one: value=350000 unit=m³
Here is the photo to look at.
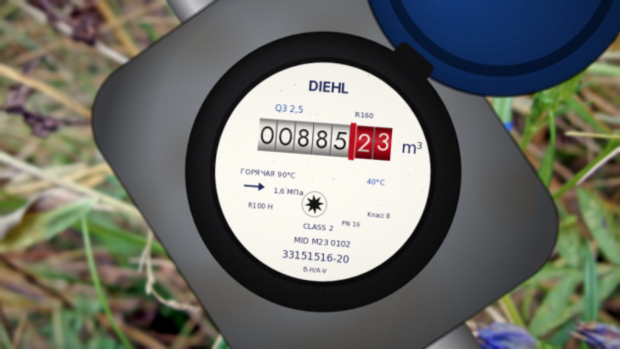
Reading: value=885.23 unit=m³
